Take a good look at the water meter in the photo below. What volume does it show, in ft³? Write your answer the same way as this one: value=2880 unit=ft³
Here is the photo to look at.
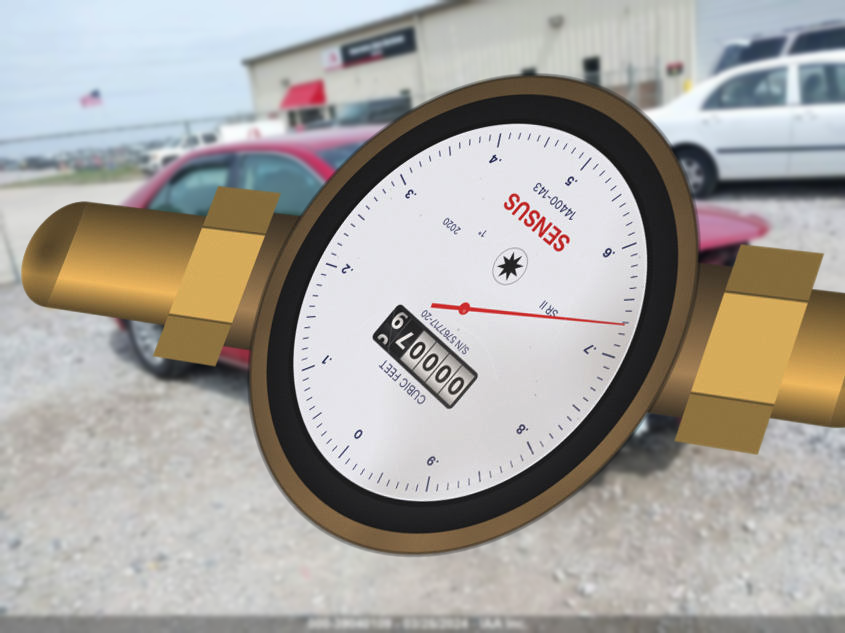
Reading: value=78.67 unit=ft³
